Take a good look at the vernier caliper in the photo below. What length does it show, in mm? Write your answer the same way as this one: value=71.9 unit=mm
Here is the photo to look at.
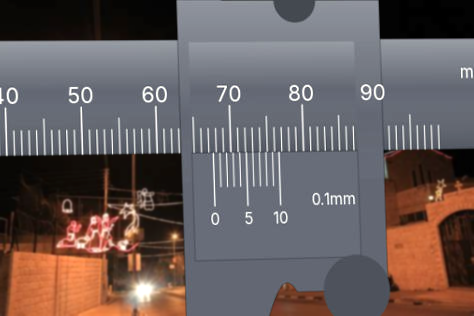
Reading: value=67.6 unit=mm
